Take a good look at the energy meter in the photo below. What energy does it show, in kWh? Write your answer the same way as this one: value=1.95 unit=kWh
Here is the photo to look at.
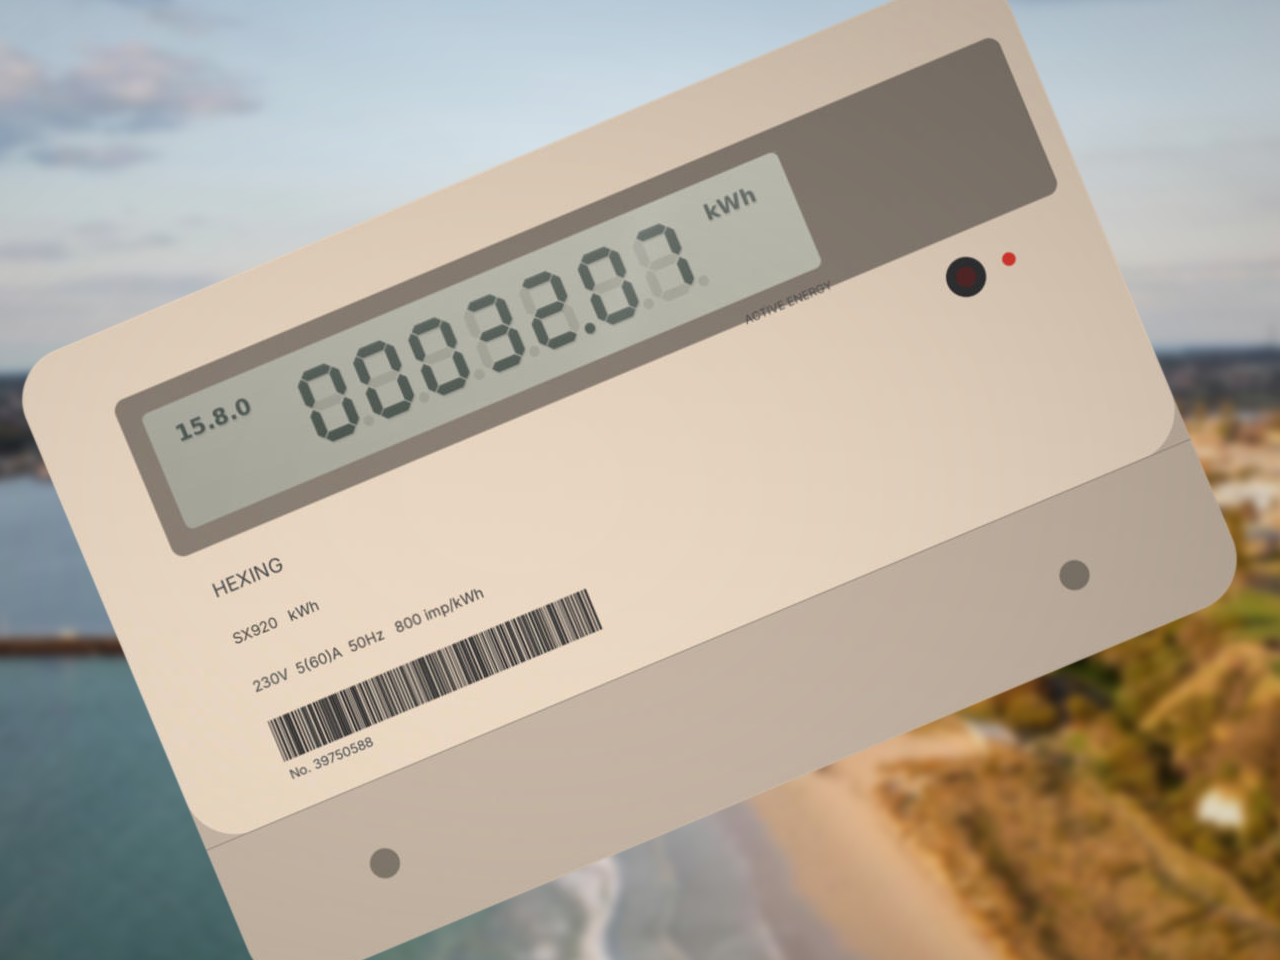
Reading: value=32.07 unit=kWh
